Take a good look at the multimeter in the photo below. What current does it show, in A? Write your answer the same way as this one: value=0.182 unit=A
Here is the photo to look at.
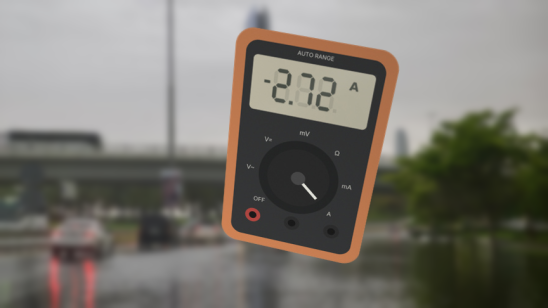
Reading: value=-2.72 unit=A
